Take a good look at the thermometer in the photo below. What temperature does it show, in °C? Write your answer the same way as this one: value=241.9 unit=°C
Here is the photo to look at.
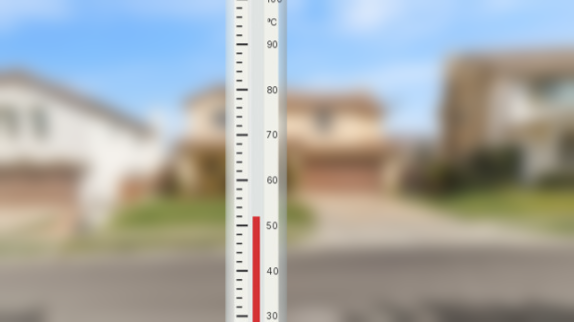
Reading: value=52 unit=°C
